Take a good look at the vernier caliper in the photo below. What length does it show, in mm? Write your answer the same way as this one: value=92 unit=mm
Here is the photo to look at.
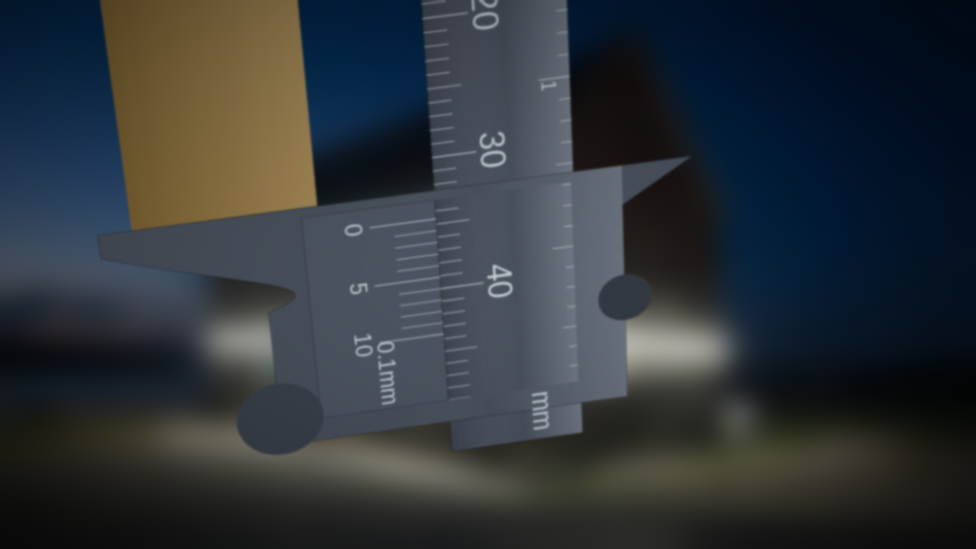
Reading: value=34.6 unit=mm
